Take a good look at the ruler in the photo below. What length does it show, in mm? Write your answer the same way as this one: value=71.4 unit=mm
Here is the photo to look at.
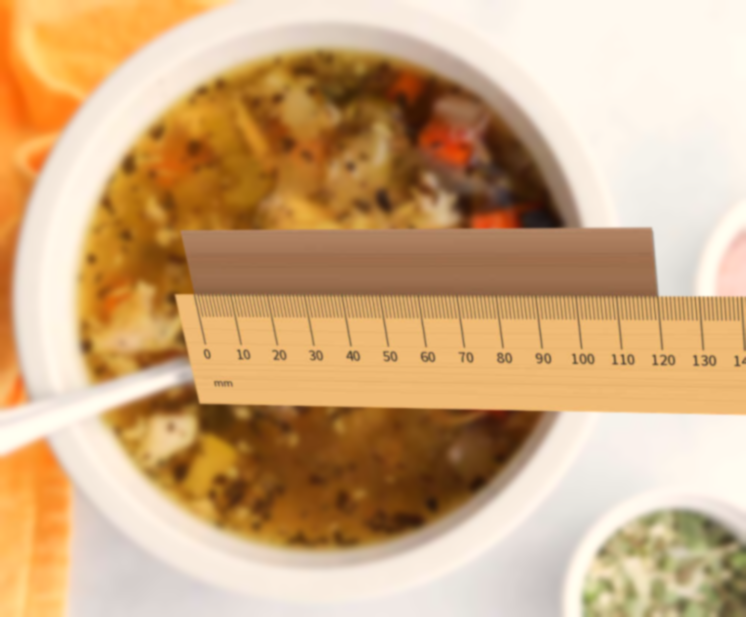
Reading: value=120 unit=mm
